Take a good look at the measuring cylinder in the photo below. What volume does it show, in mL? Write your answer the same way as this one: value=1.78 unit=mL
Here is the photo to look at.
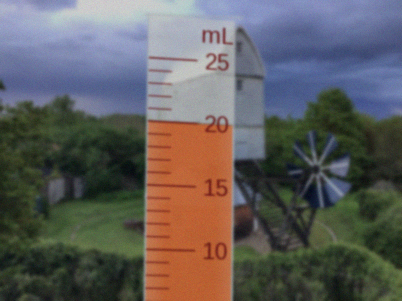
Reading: value=20 unit=mL
